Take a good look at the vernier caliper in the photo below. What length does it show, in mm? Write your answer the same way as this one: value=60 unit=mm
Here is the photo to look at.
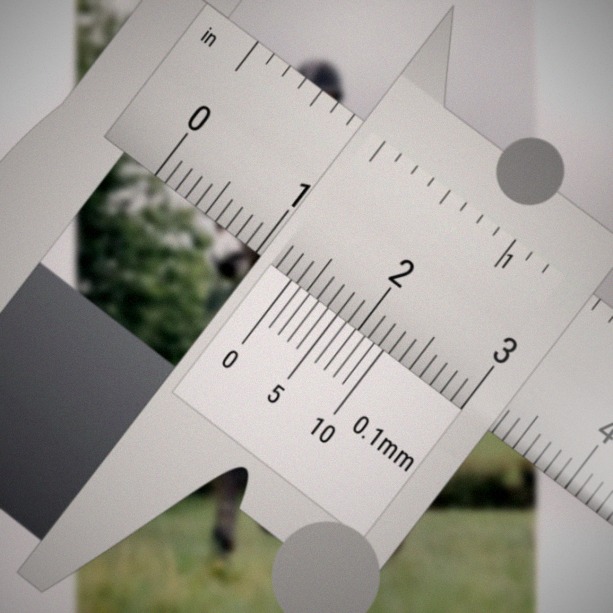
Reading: value=13.5 unit=mm
